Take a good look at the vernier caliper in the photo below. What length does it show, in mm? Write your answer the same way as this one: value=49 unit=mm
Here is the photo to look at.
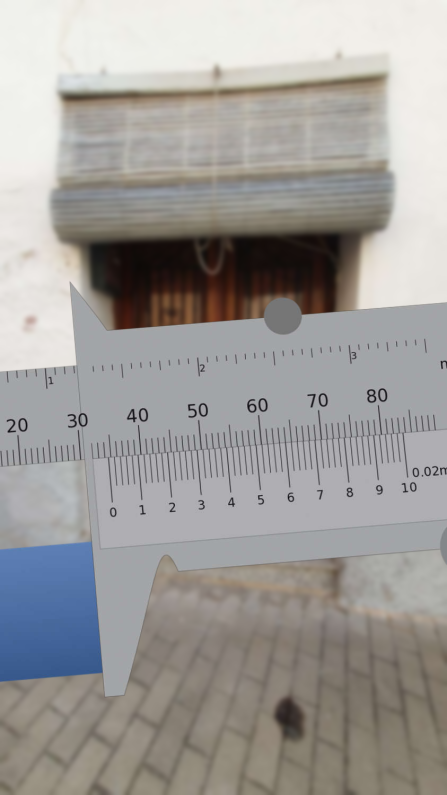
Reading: value=34.6 unit=mm
